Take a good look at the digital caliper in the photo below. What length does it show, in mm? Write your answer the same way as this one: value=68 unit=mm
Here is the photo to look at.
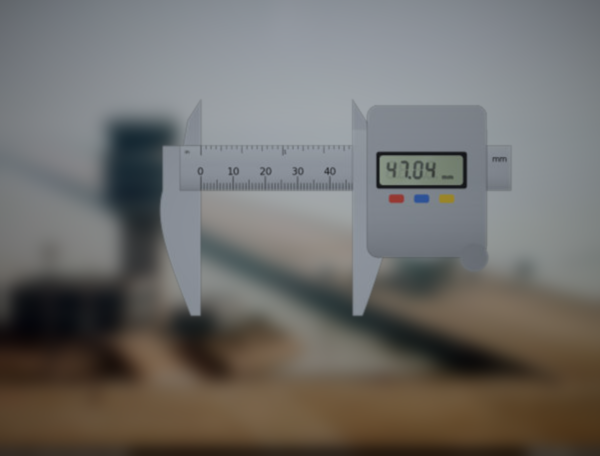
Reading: value=47.04 unit=mm
